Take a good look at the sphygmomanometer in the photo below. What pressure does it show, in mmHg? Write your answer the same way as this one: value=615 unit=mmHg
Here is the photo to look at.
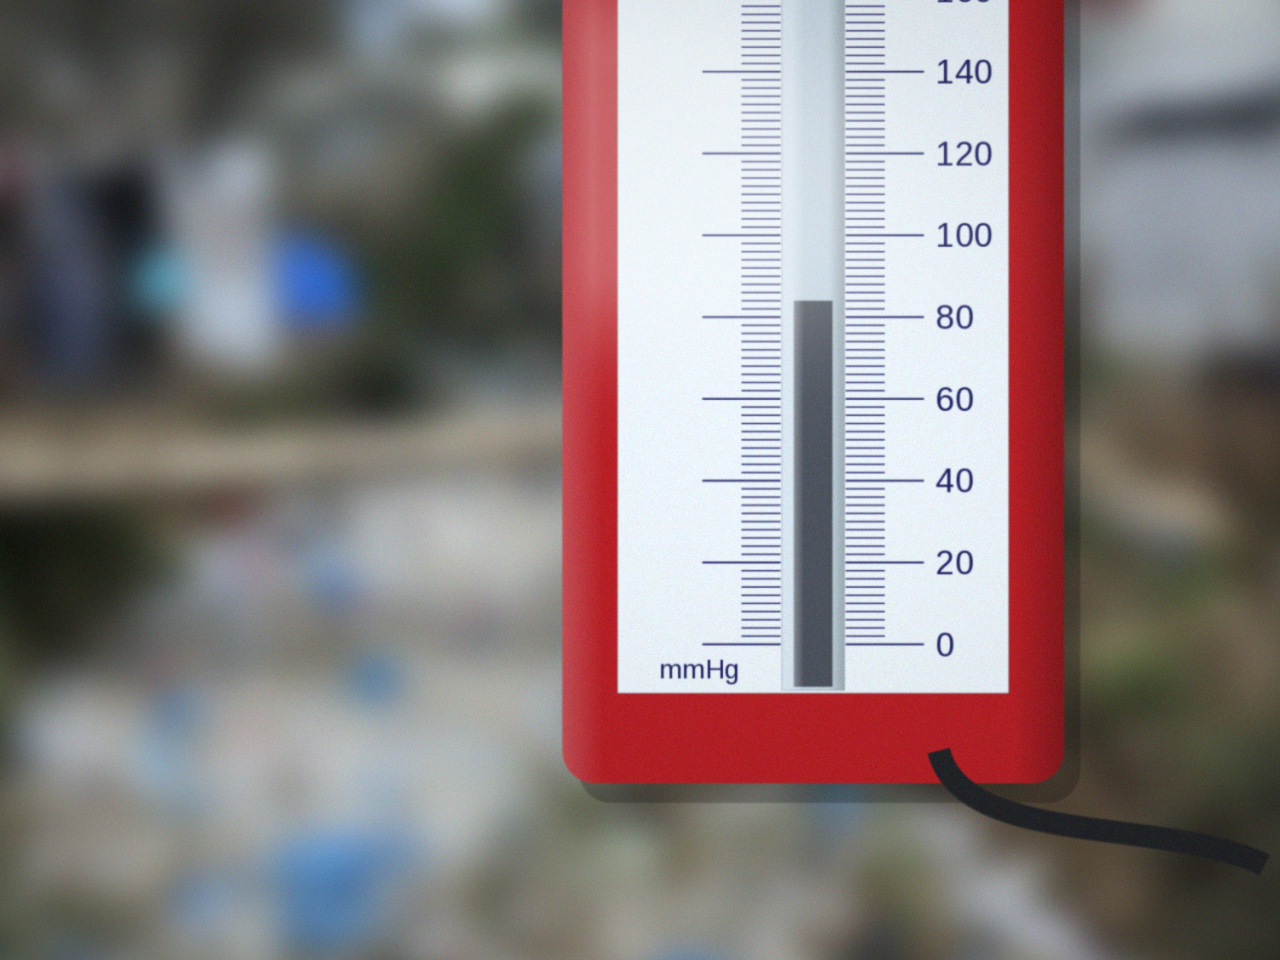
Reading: value=84 unit=mmHg
